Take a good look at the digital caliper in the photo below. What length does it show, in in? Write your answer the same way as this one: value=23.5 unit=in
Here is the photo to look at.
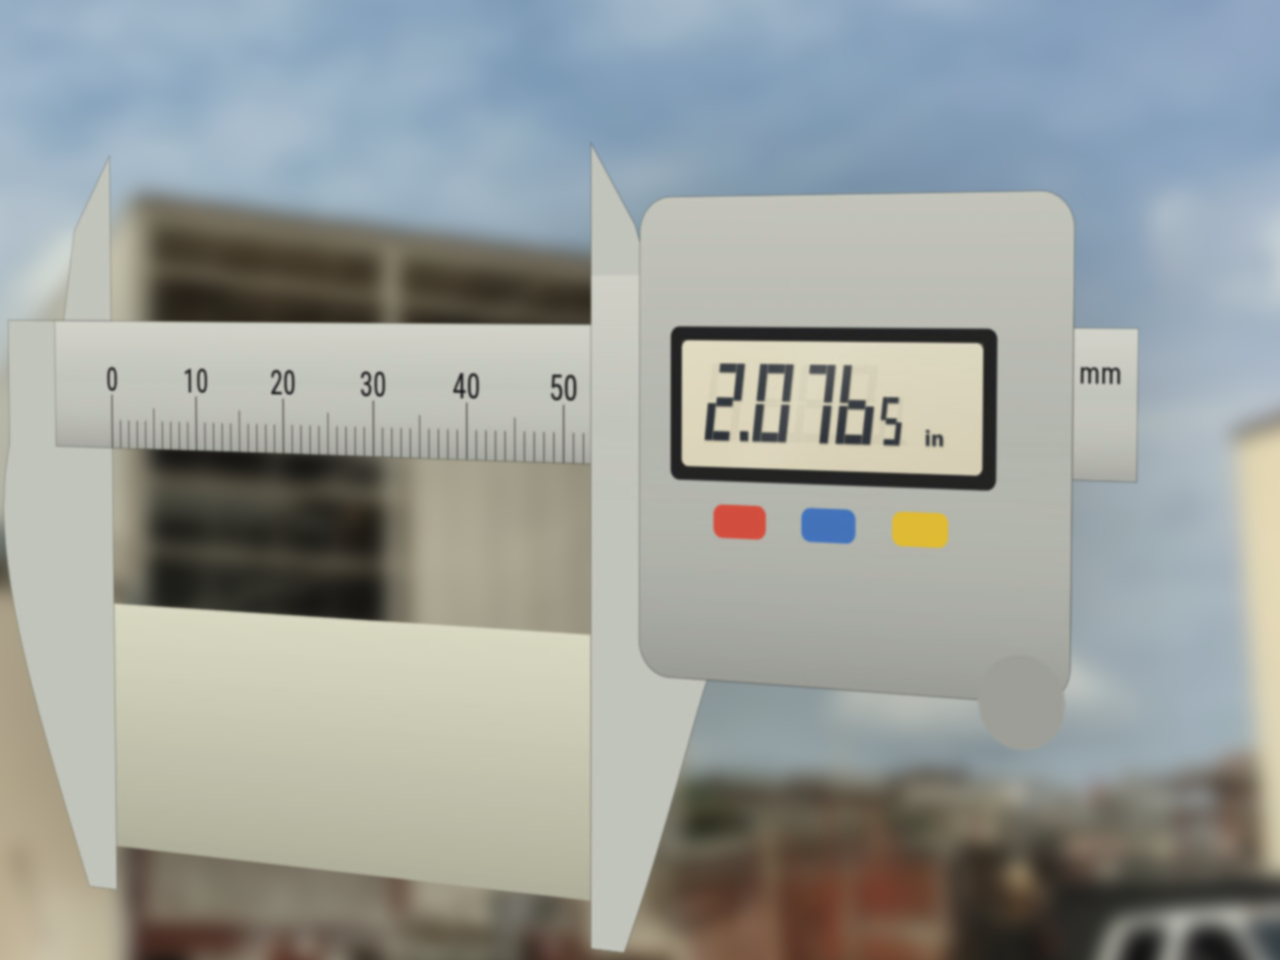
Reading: value=2.0765 unit=in
